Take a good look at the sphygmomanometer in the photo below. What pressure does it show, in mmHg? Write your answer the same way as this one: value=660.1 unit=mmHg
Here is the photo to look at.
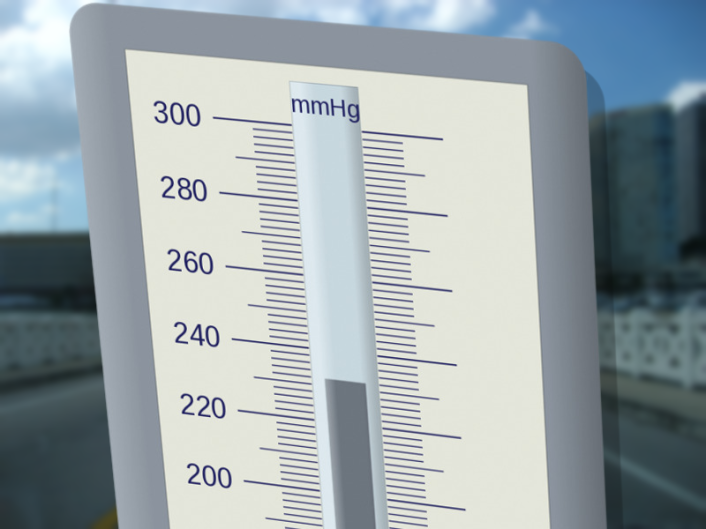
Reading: value=232 unit=mmHg
